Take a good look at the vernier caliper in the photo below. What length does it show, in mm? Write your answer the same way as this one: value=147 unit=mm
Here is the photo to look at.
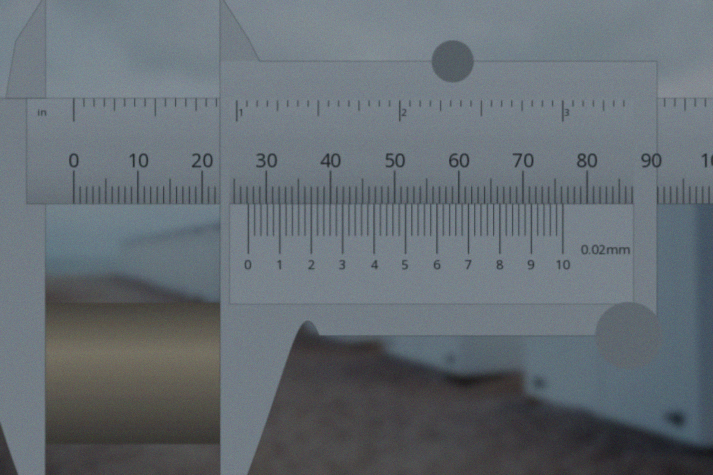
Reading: value=27.2 unit=mm
